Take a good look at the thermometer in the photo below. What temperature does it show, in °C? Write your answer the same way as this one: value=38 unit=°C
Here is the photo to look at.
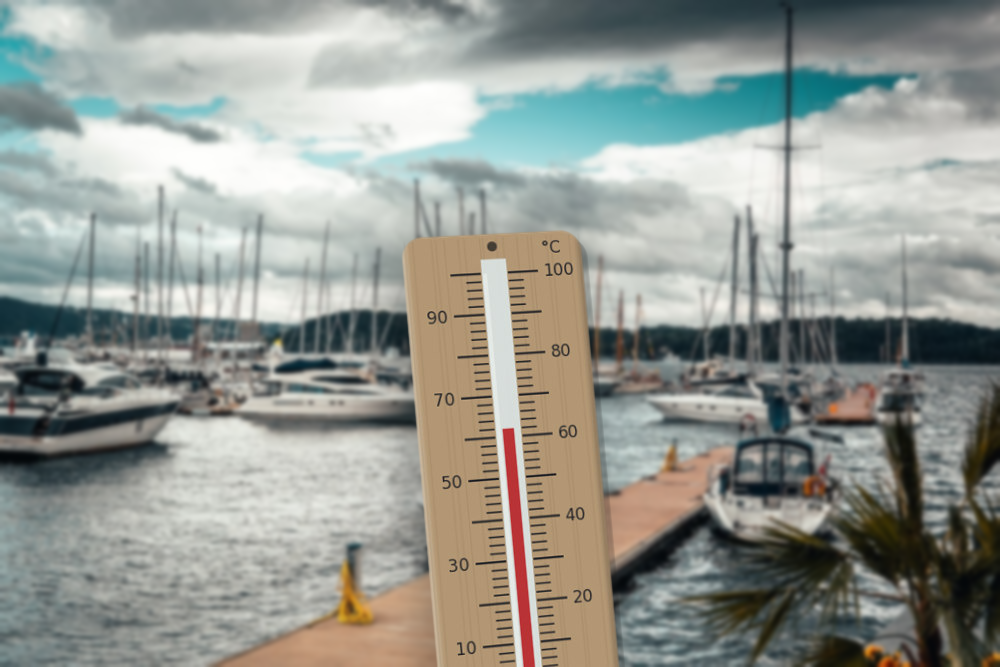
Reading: value=62 unit=°C
